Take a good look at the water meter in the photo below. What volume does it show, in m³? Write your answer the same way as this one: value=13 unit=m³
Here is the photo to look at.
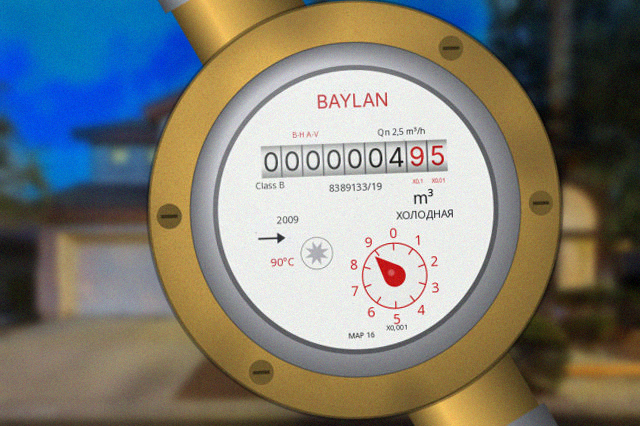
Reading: value=4.958 unit=m³
